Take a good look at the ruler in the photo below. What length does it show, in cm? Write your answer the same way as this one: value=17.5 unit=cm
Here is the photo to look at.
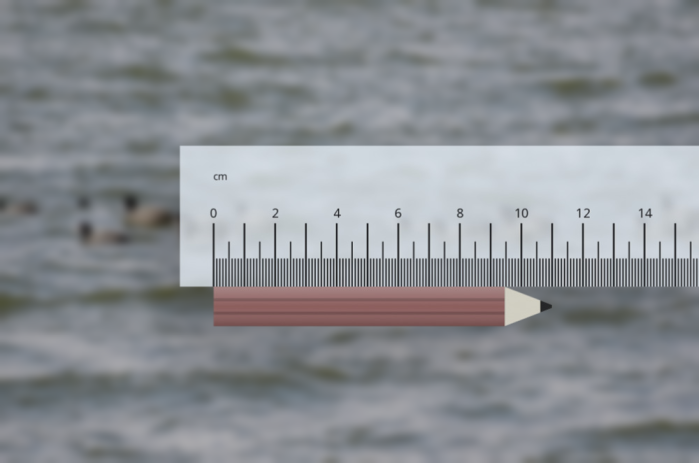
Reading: value=11 unit=cm
